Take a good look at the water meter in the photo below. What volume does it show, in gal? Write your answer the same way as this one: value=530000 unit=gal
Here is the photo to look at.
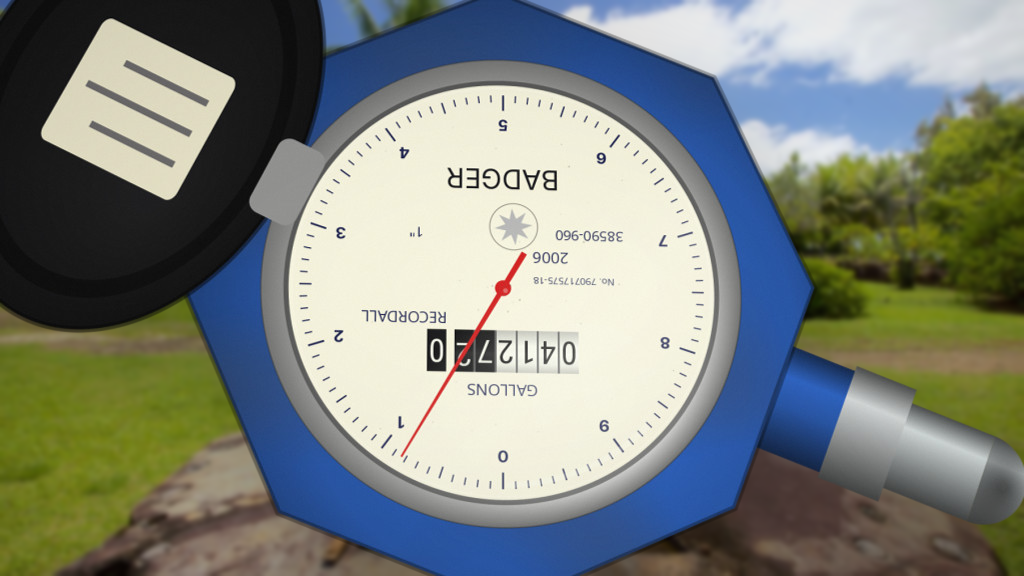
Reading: value=412720.8 unit=gal
